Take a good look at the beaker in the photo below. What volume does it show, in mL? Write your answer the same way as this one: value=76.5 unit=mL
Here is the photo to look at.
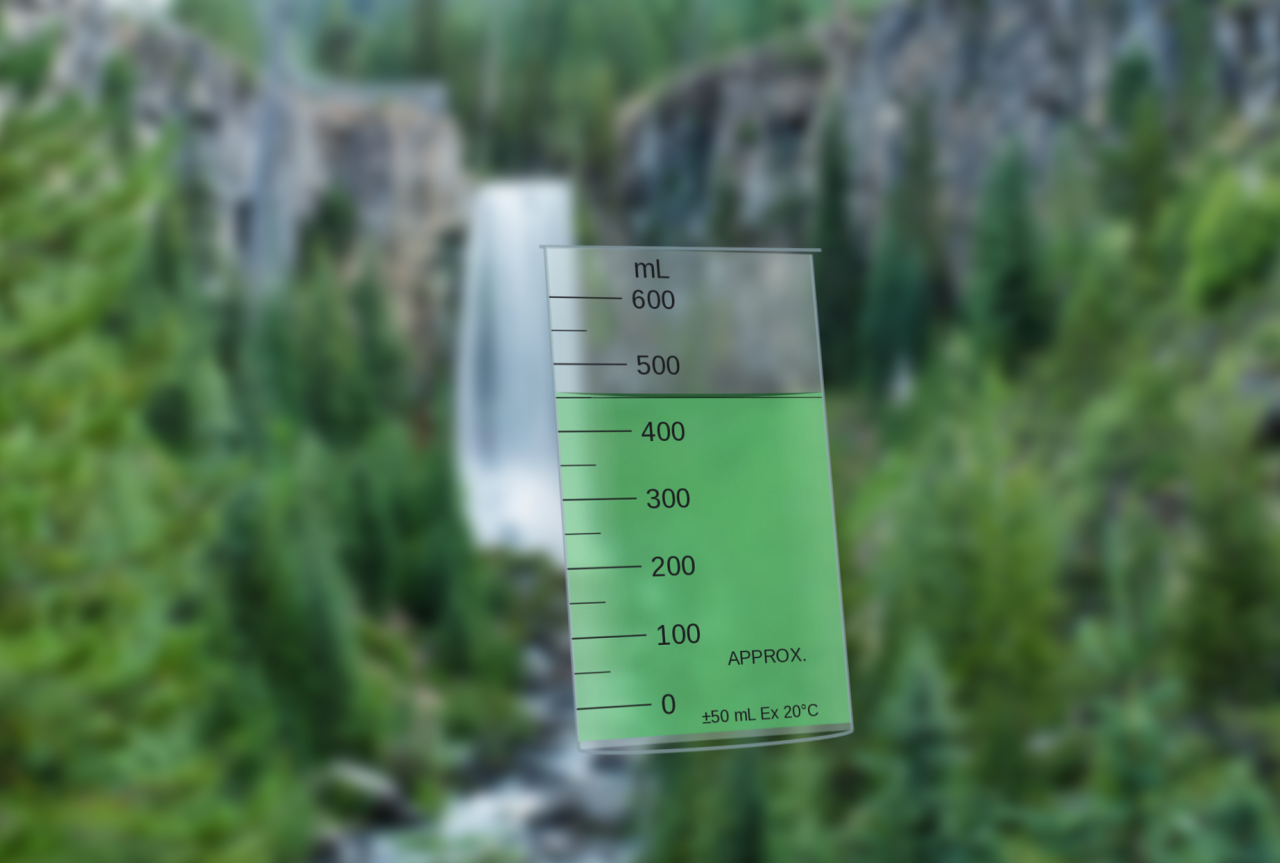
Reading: value=450 unit=mL
